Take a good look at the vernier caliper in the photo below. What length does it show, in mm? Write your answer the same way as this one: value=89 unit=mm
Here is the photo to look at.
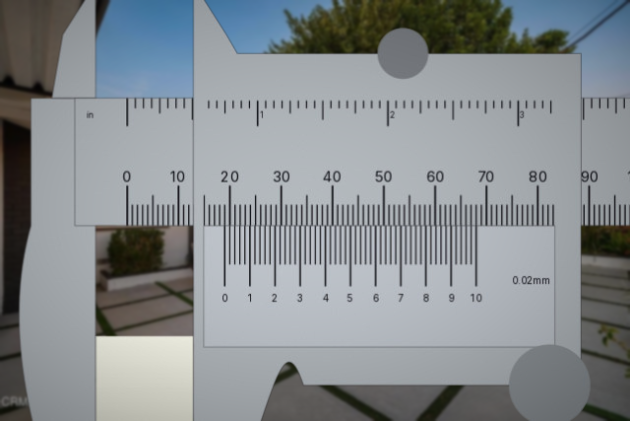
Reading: value=19.0 unit=mm
